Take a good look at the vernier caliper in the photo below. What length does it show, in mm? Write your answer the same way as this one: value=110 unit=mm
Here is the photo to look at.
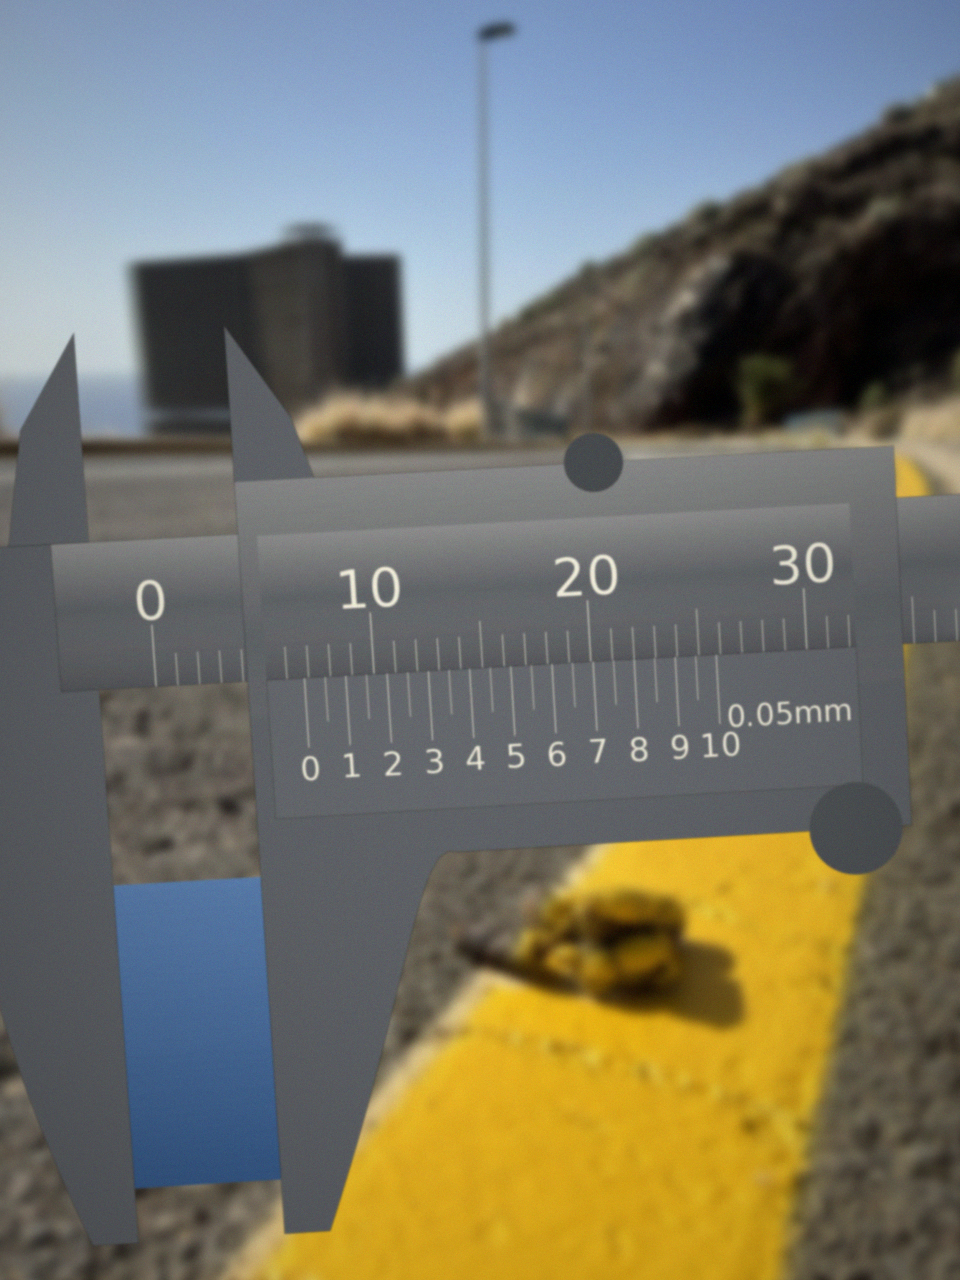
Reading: value=6.8 unit=mm
